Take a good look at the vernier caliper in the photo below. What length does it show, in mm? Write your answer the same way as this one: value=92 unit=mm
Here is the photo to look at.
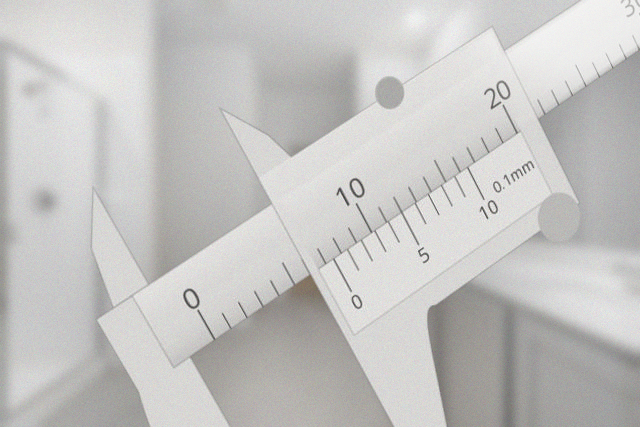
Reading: value=7.5 unit=mm
